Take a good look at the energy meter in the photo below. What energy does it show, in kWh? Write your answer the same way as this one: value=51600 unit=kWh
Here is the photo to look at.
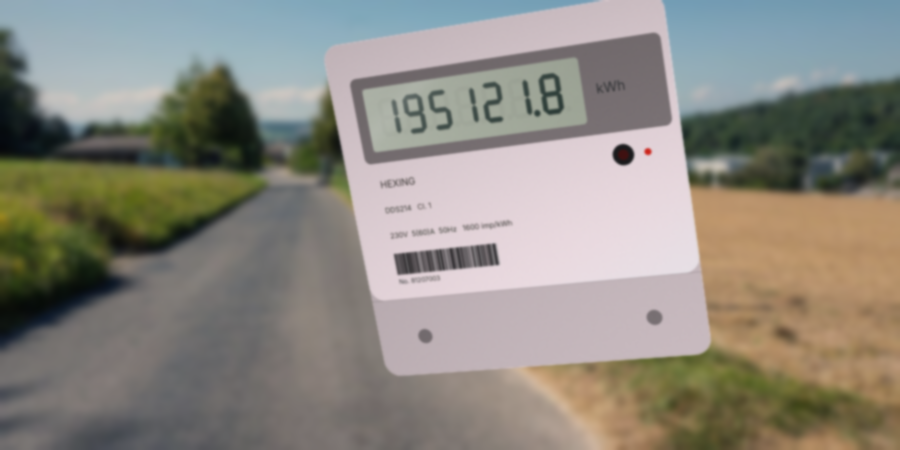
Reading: value=195121.8 unit=kWh
